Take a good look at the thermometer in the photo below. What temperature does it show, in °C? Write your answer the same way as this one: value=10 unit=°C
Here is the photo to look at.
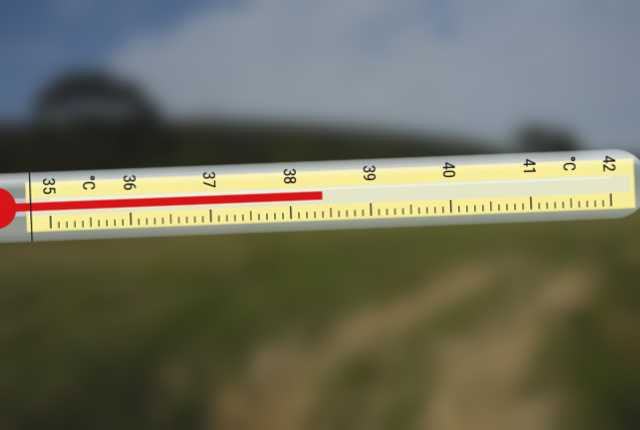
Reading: value=38.4 unit=°C
